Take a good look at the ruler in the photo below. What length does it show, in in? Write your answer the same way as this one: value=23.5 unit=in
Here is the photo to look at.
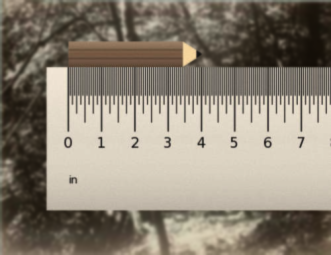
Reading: value=4 unit=in
